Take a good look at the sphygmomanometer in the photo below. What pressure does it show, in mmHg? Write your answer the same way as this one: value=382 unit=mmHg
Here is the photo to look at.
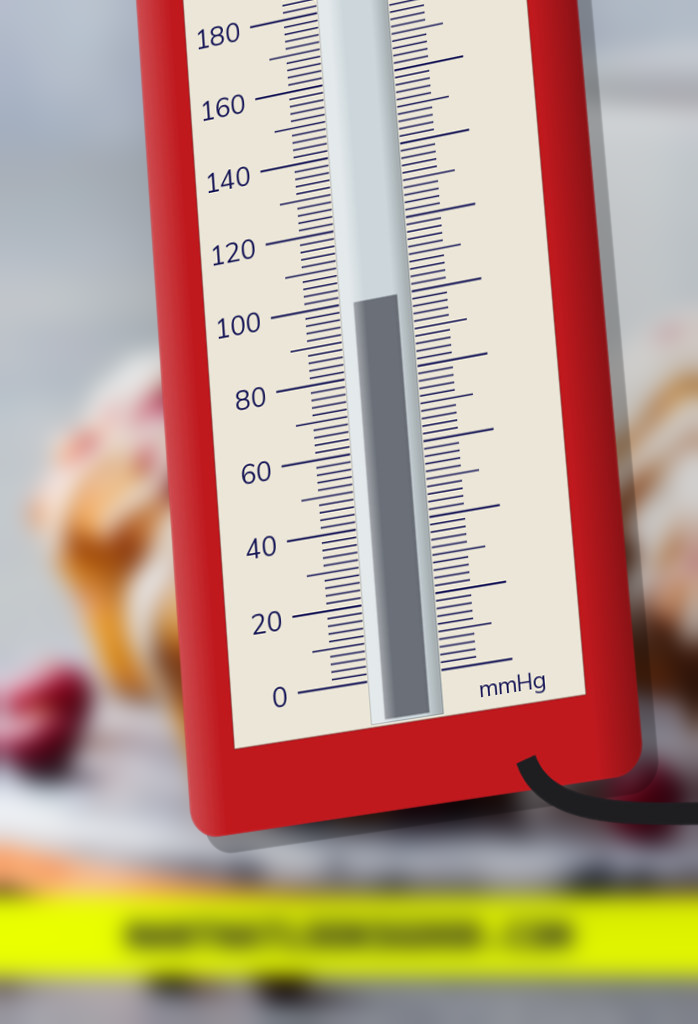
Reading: value=100 unit=mmHg
